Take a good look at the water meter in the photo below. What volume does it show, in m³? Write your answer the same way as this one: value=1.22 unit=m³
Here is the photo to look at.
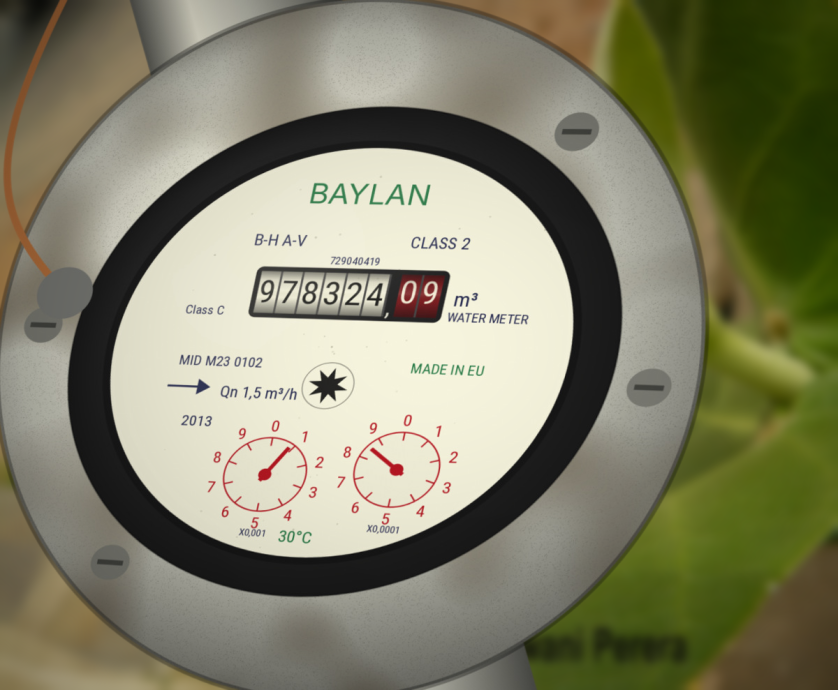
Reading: value=978324.0908 unit=m³
